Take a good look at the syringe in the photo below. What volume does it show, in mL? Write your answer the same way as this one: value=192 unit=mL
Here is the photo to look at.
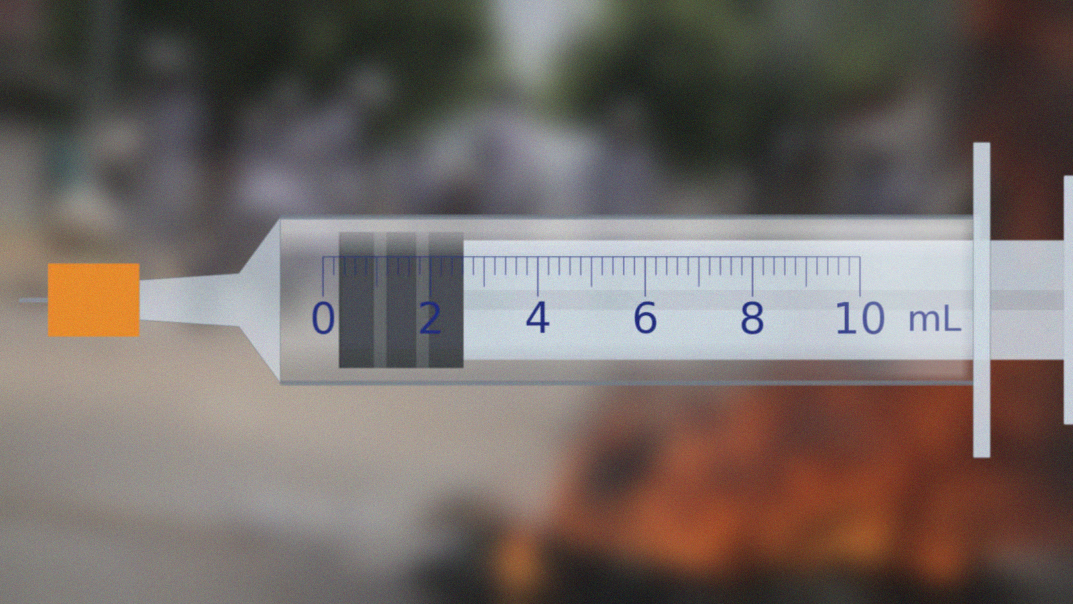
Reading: value=0.3 unit=mL
